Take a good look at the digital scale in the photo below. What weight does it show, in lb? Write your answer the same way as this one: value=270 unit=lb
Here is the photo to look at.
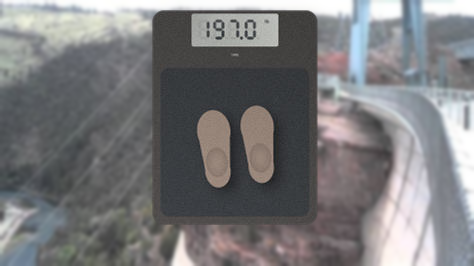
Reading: value=197.0 unit=lb
